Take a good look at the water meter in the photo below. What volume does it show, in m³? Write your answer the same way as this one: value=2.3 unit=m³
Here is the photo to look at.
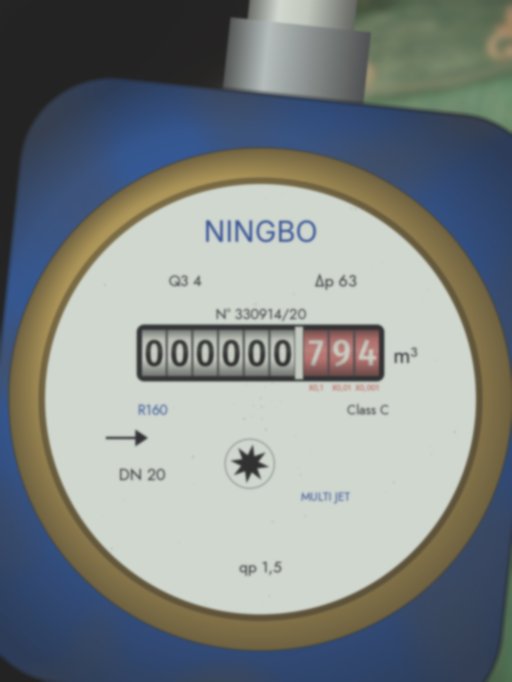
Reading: value=0.794 unit=m³
